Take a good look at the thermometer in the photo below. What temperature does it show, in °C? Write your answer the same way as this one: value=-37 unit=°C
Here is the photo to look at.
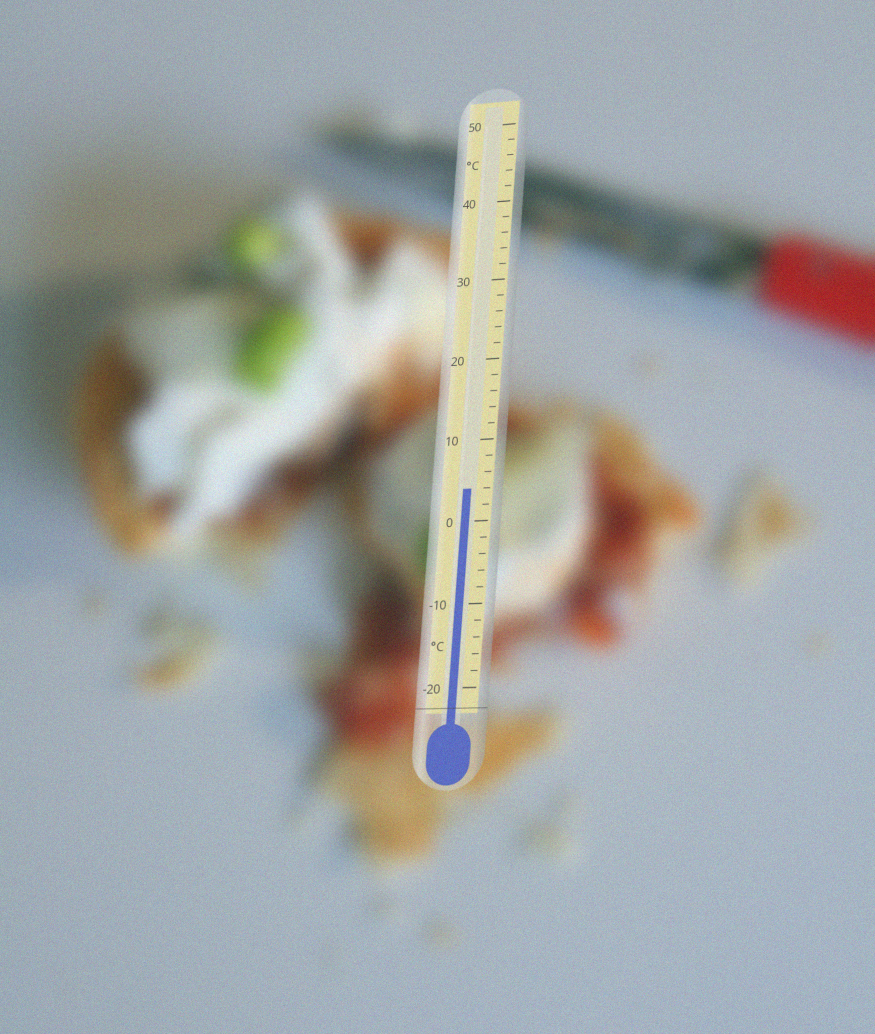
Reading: value=4 unit=°C
